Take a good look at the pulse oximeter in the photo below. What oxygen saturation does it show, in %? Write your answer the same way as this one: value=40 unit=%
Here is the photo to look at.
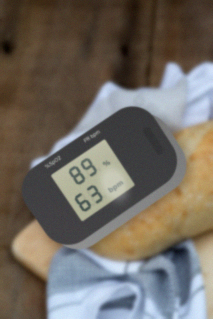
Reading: value=89 unit=%
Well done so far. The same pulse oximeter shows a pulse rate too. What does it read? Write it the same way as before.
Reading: value=63 unit=bpm
